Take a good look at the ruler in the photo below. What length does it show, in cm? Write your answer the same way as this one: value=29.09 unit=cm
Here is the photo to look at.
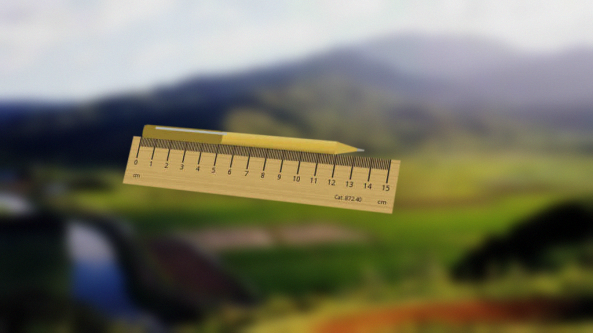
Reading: value=13.5 unit=cm
